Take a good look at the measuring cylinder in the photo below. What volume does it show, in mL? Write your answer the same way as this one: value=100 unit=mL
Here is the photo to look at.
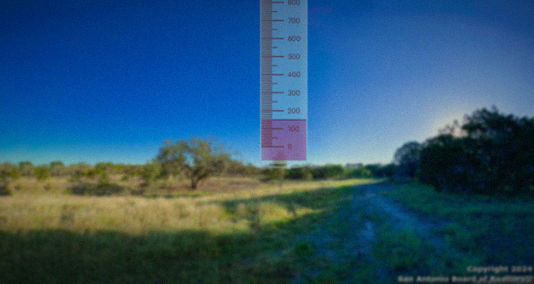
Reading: value=150 unit=mL
